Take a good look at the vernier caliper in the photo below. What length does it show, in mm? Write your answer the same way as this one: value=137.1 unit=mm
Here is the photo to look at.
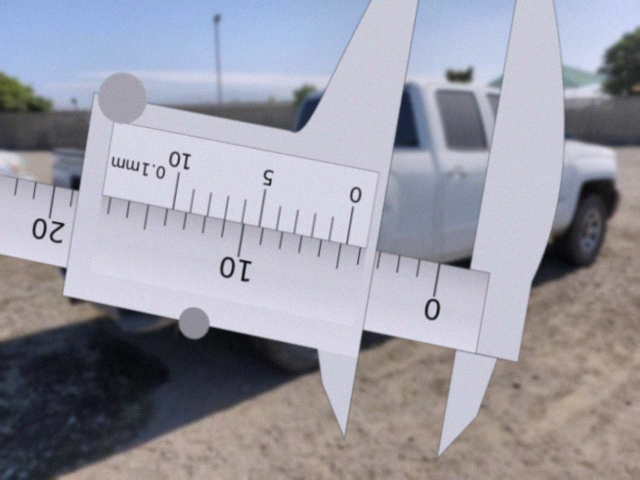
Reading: value=4.7 unit=mm
